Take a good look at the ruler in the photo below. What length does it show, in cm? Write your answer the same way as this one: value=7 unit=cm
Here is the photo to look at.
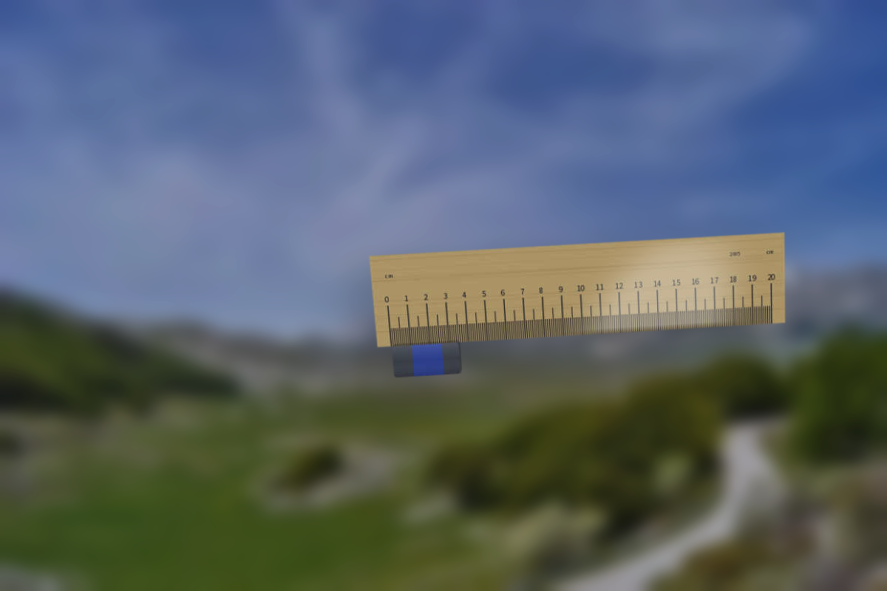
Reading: value=3.5 unit=cm
